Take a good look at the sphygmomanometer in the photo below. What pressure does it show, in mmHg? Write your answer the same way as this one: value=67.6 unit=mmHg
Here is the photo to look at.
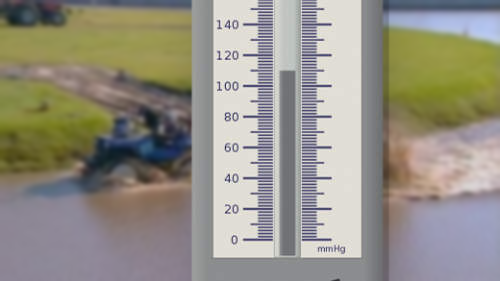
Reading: value=110 unit=mmHg
